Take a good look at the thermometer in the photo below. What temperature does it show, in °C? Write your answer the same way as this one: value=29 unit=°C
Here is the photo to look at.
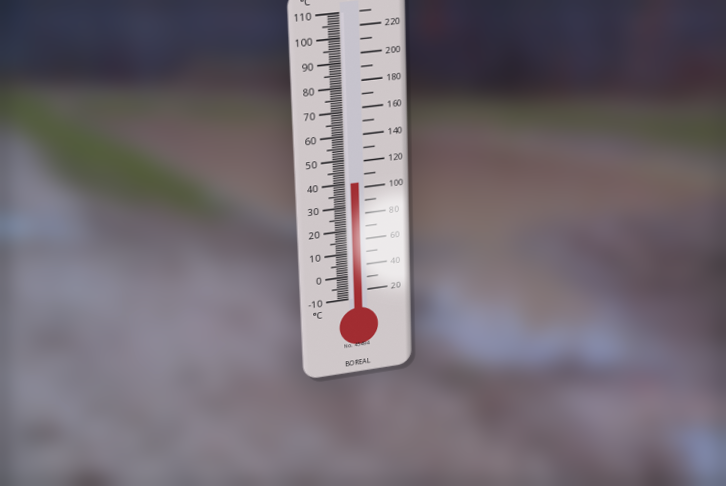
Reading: value=40 unit=°C
